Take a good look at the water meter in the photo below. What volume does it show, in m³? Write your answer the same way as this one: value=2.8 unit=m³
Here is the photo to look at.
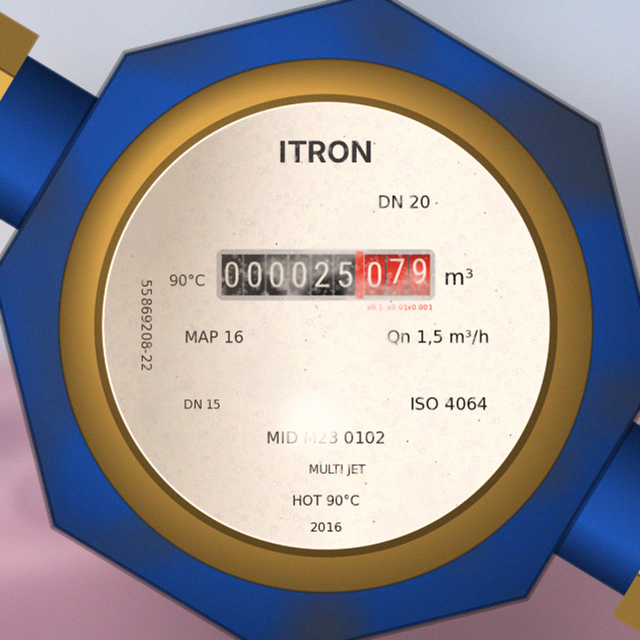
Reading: value=25.079 unit=m³
